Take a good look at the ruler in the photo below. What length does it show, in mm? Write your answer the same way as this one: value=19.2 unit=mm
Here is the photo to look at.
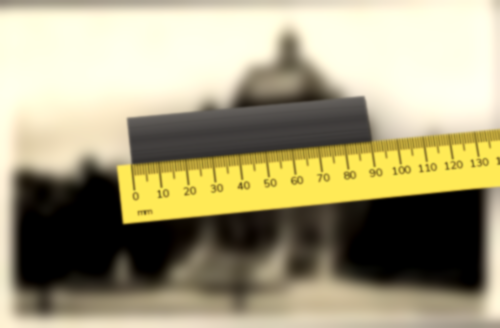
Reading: value=90 unit=mm
